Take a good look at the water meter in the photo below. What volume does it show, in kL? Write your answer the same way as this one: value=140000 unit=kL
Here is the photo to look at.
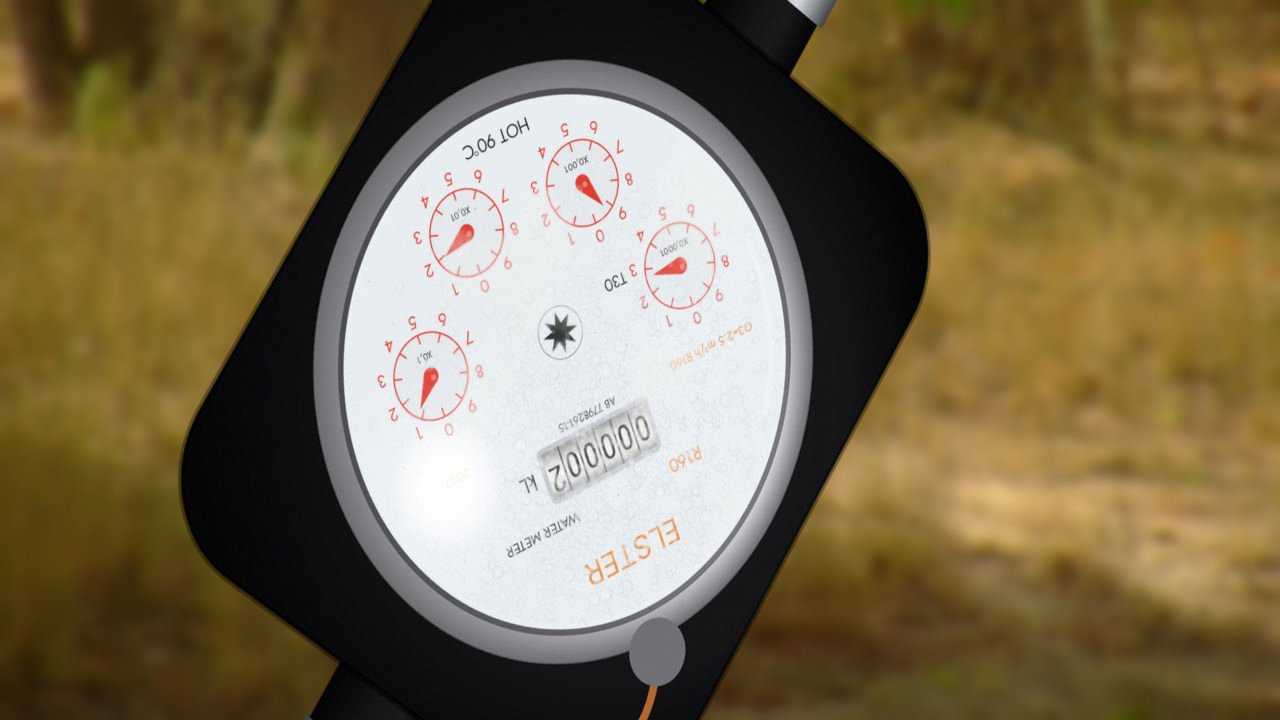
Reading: value=2.1192 unit=kL
